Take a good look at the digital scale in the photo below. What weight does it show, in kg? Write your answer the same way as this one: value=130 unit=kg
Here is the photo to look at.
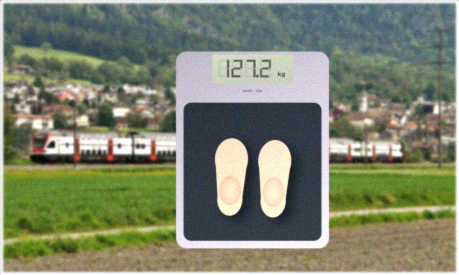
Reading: value=127.2 unit=kg
